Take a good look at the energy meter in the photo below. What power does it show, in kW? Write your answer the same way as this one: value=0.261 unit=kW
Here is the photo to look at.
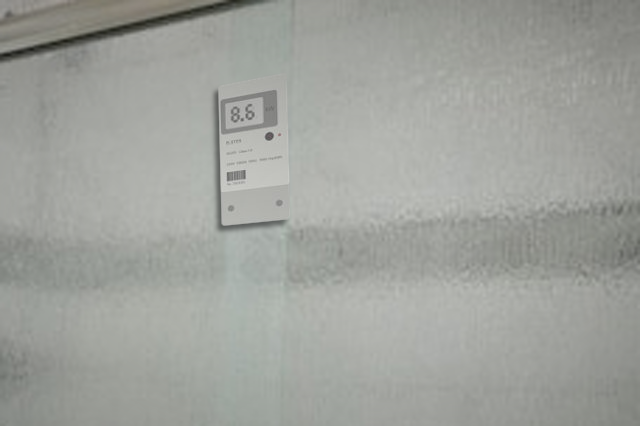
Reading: value=8.6 unit=kW
